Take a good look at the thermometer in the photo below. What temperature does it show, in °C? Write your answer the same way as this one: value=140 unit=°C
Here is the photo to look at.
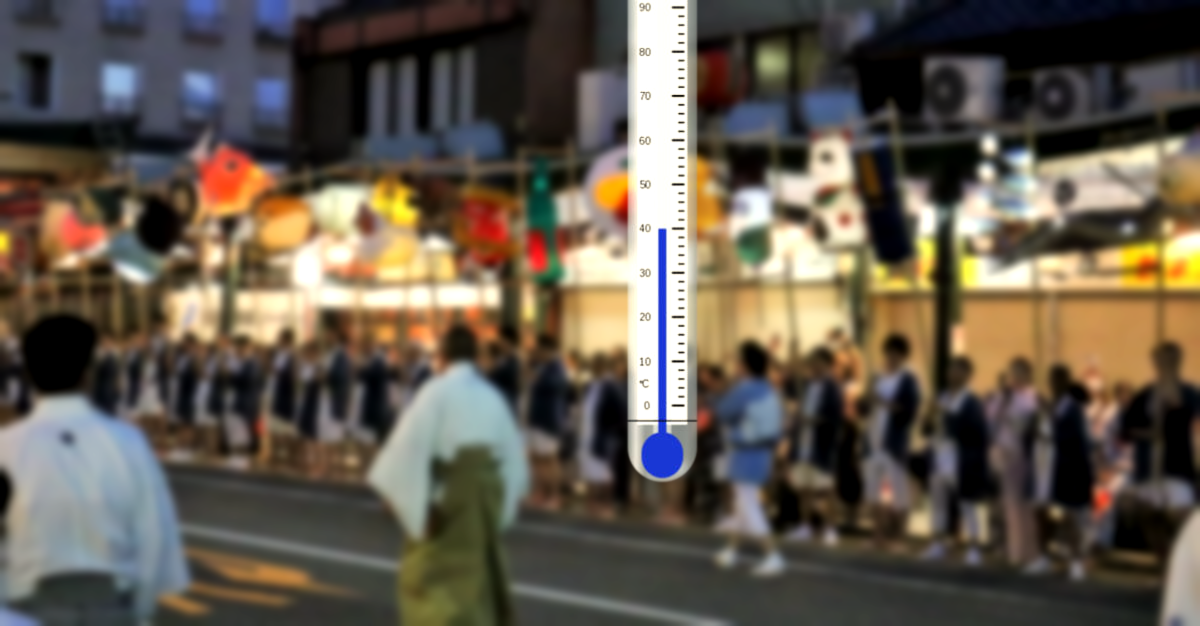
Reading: value=40 unit=°C
